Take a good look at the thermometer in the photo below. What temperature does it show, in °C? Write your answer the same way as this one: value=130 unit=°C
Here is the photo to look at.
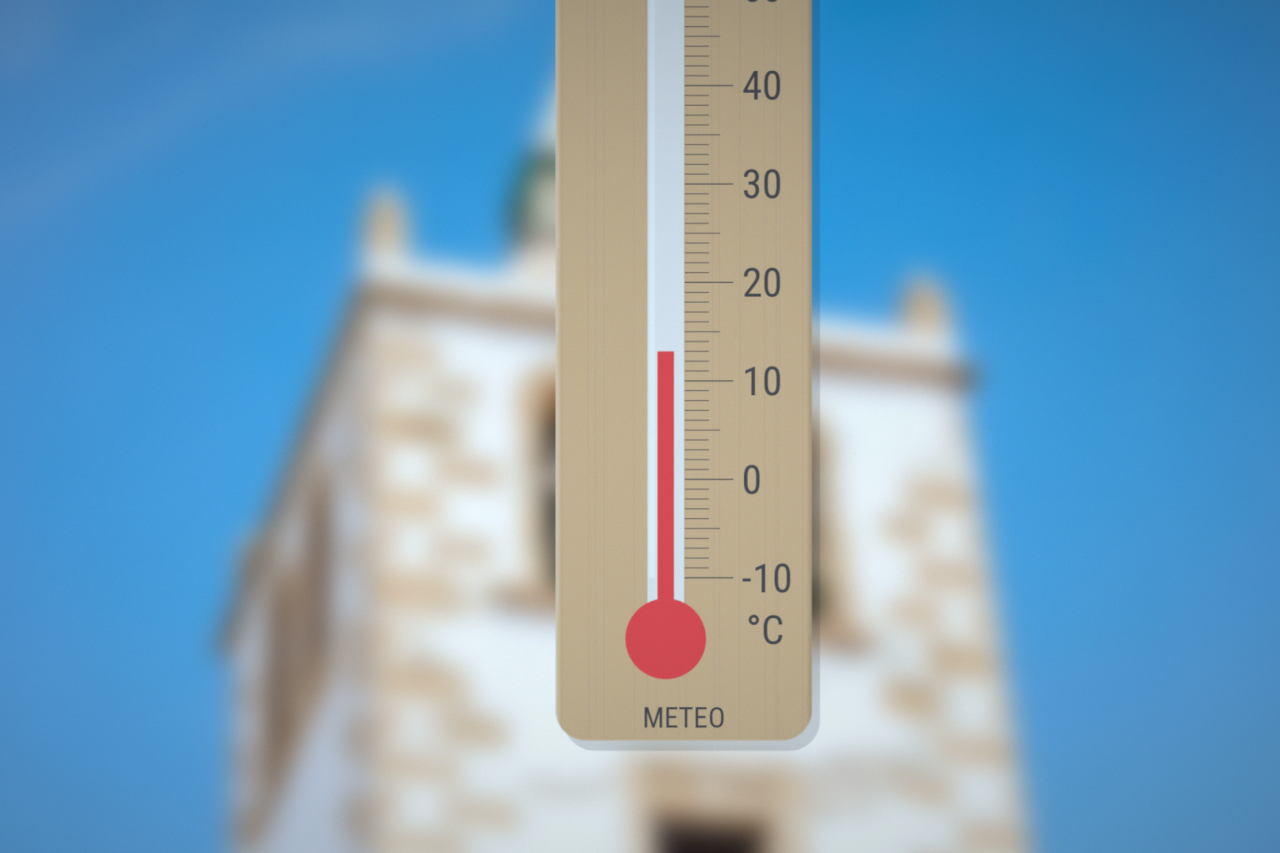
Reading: value=13 unit=°C
